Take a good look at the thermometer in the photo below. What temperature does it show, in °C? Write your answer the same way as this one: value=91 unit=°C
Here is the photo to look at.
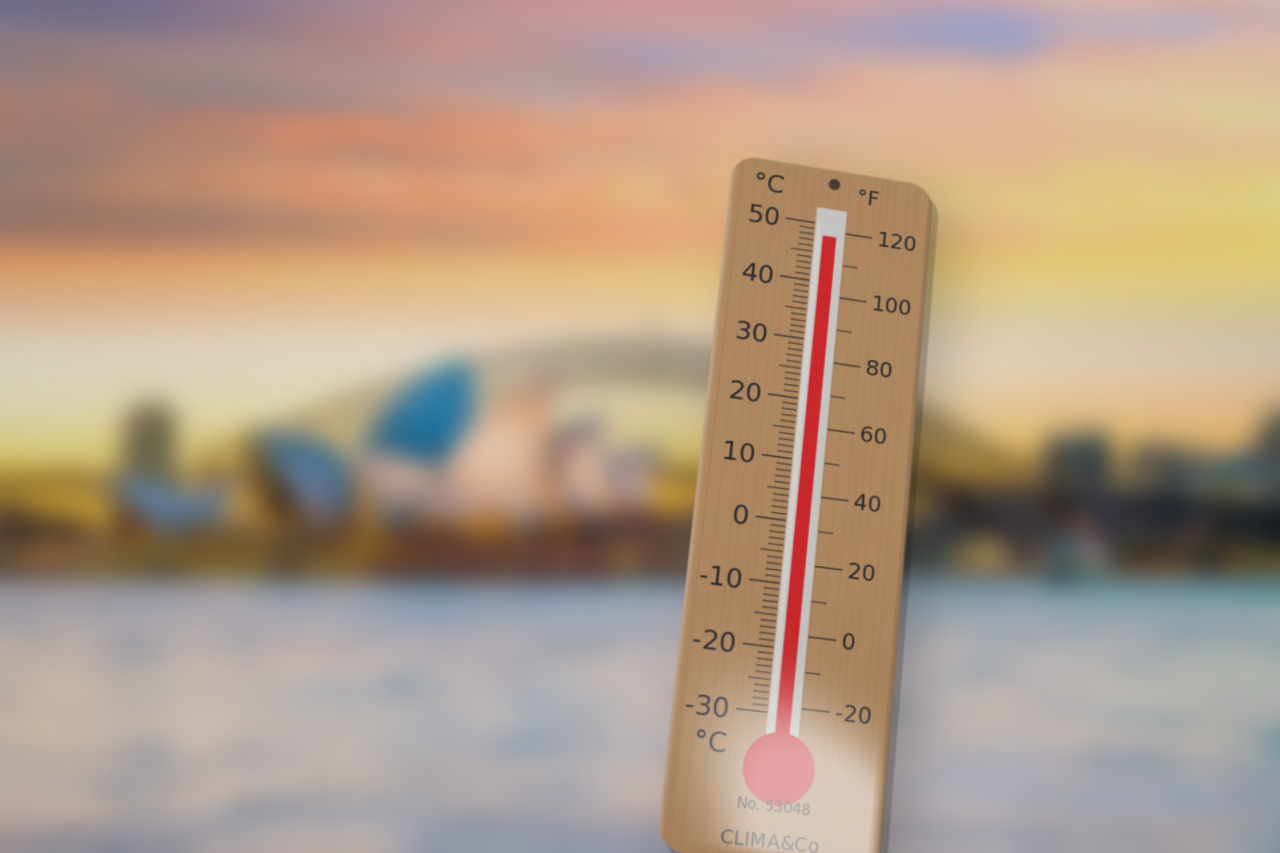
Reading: value=48 unit=°C
